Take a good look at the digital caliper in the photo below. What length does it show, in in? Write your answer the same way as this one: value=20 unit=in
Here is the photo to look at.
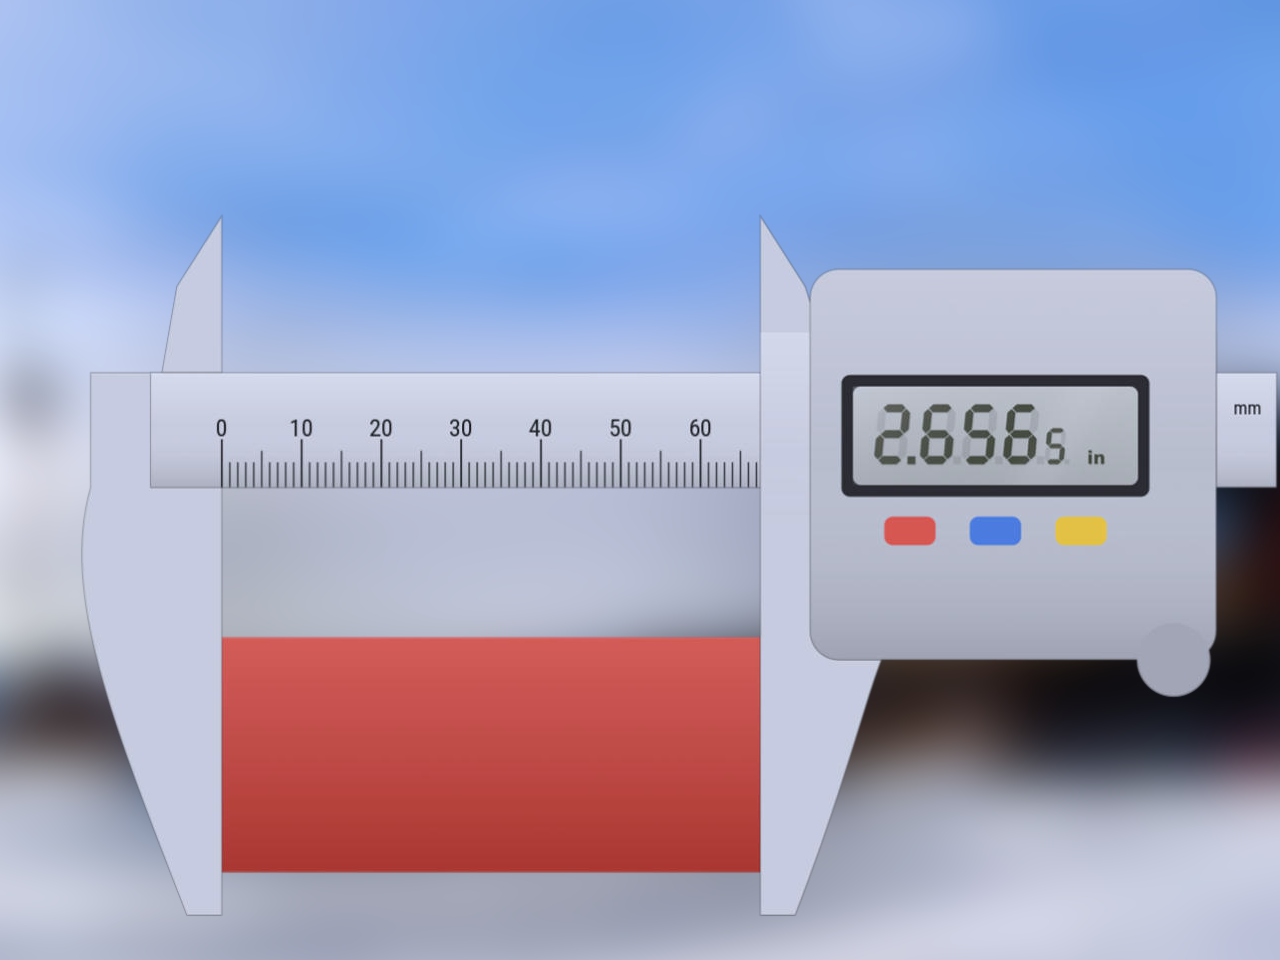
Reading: value=2.6565 unit=in
